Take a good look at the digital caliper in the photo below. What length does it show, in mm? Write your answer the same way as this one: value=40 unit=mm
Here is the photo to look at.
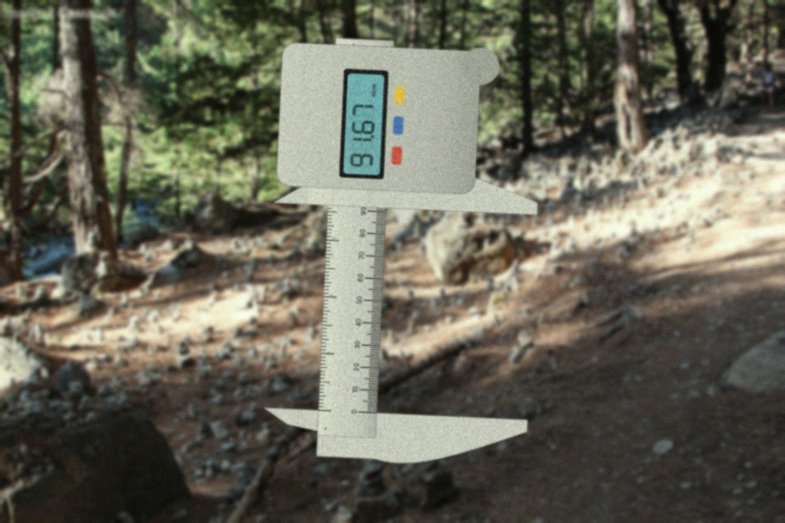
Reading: value=91.67 unit=mm
